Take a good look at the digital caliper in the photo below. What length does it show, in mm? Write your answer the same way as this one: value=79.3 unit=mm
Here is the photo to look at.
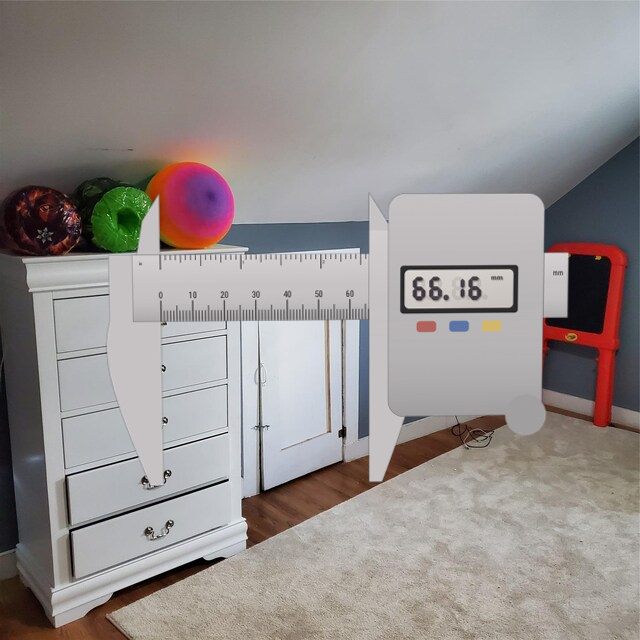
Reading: value=66.16 unit=mm
